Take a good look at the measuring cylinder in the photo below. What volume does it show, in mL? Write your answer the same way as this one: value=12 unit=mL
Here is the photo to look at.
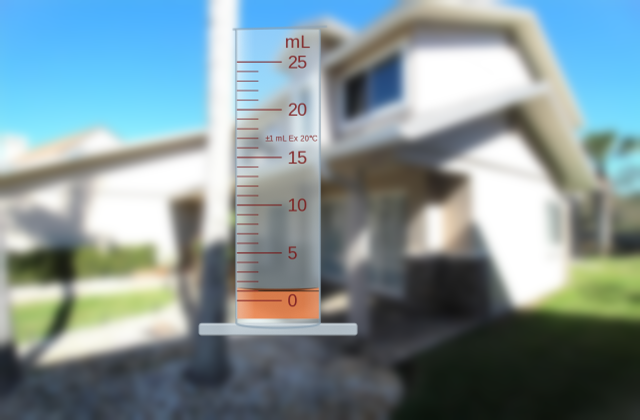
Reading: value=1 unit=mL
